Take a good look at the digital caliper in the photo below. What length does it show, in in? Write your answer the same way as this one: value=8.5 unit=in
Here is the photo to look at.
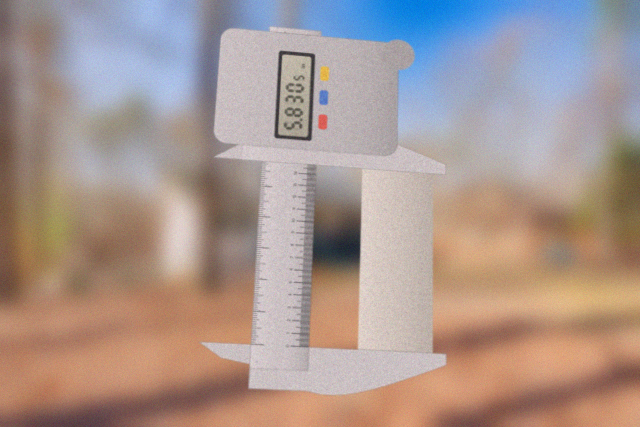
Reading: value=5.8305 unit=in
